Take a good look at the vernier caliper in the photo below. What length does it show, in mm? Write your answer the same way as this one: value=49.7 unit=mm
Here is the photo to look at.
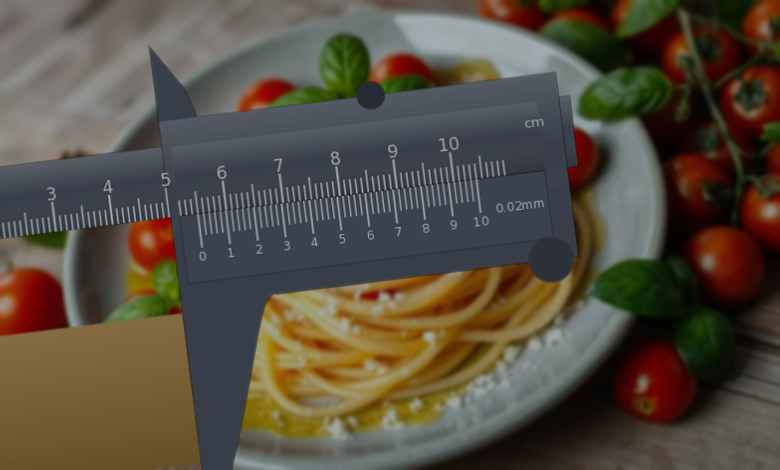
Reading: value=55.0 unit=mm
